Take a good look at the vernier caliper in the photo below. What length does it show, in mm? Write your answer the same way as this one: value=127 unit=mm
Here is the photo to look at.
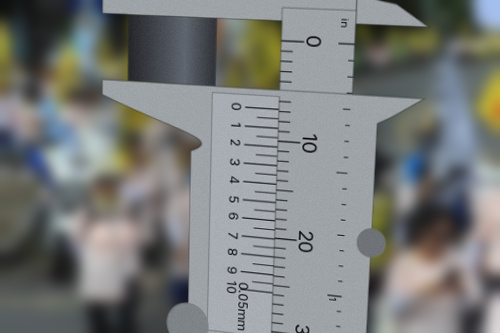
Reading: value=6.8 unit=mm
